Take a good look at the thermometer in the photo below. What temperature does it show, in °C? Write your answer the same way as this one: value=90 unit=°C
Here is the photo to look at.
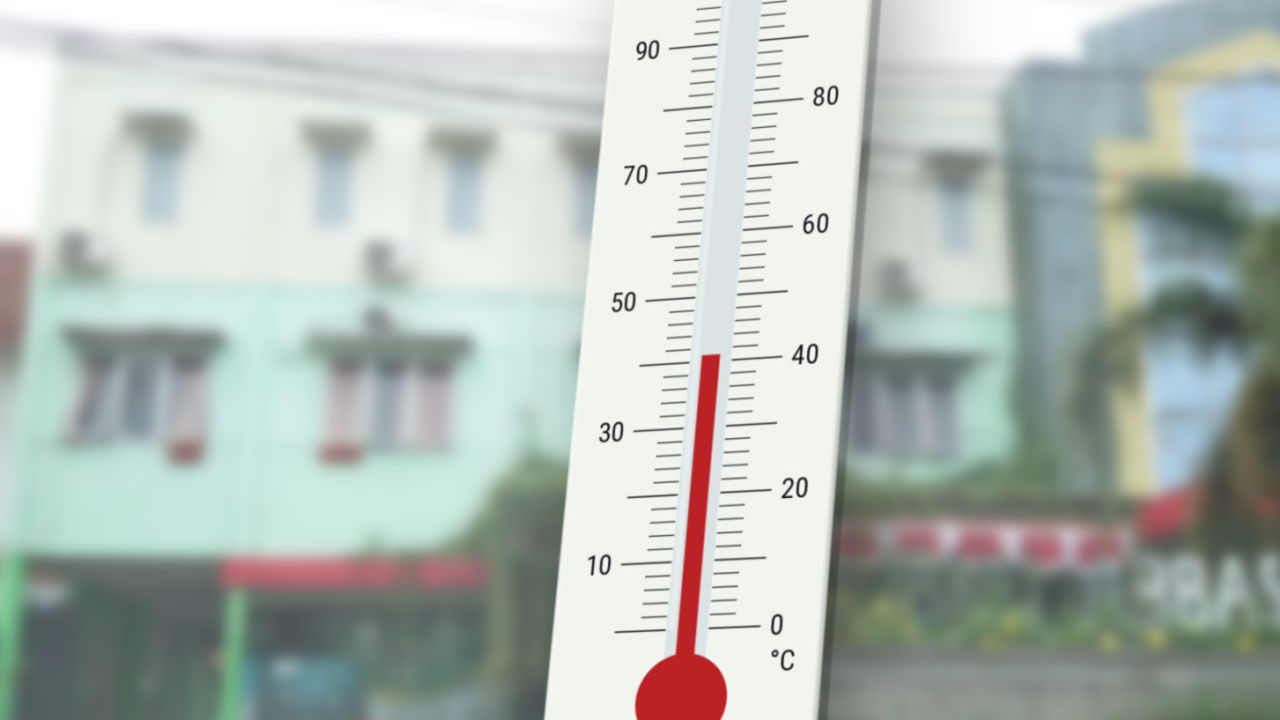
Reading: value=41 unit=°C
